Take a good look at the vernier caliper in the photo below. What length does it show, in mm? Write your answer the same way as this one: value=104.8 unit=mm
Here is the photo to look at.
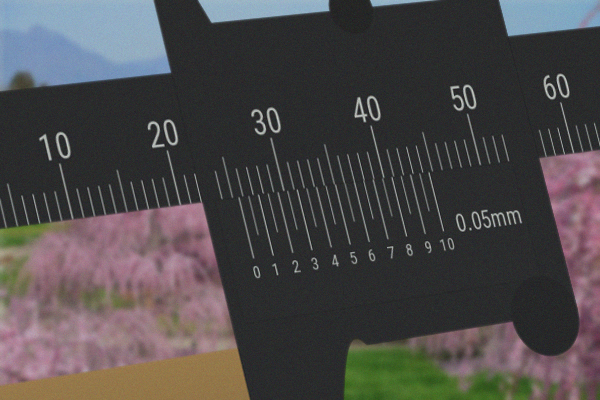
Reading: value=25.6 unit=mm
